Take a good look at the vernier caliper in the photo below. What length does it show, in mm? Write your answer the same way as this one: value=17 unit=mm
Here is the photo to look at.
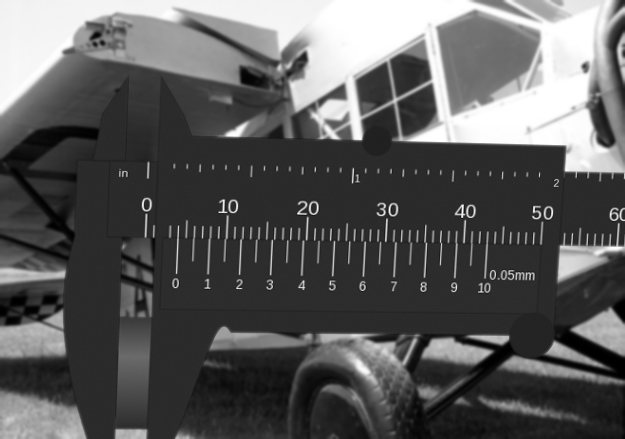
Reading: value=4.0 unit=mm
